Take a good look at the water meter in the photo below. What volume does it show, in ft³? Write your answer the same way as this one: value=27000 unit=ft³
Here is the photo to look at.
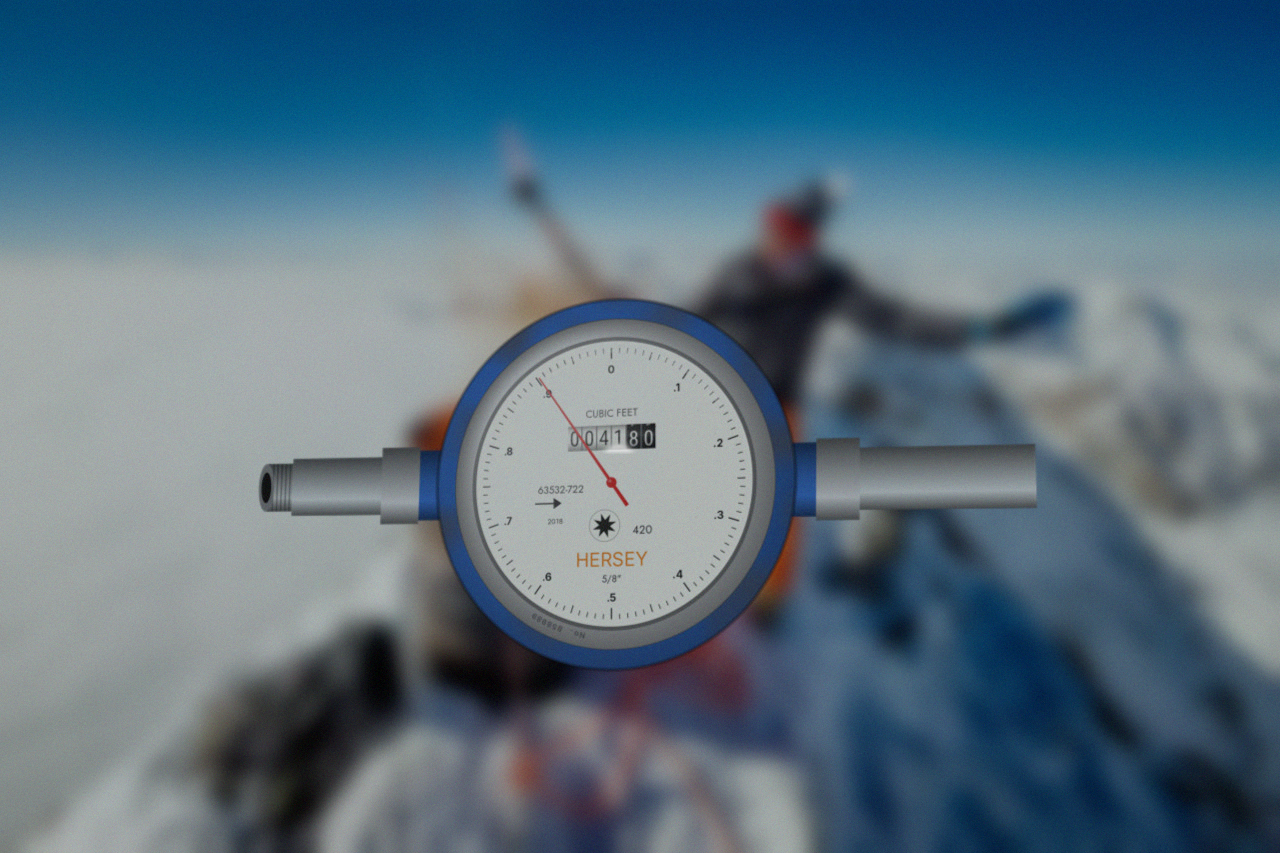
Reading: value=4179.90 unit=ft³
